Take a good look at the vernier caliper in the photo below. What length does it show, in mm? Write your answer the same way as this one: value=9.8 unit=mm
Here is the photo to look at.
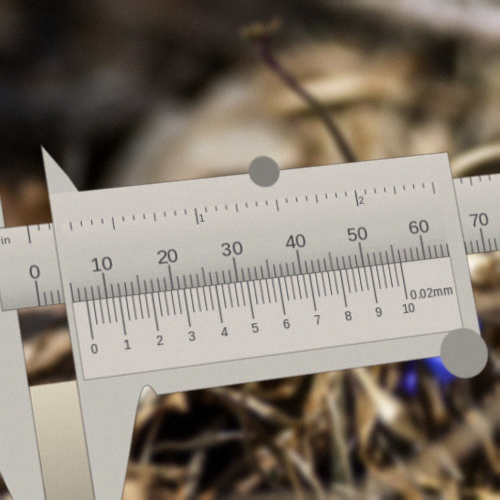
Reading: value=7.0 unit=mm
